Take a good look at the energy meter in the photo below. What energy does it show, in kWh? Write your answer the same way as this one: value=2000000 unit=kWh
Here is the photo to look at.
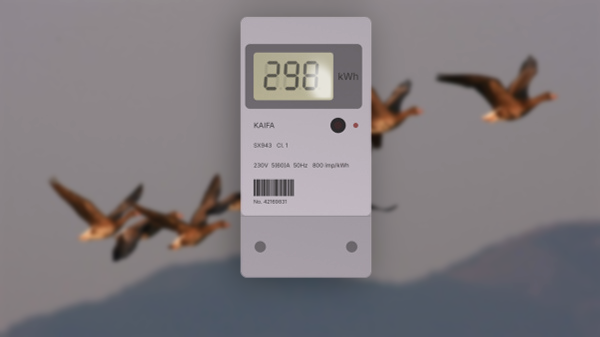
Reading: value=298 unit=kWh
